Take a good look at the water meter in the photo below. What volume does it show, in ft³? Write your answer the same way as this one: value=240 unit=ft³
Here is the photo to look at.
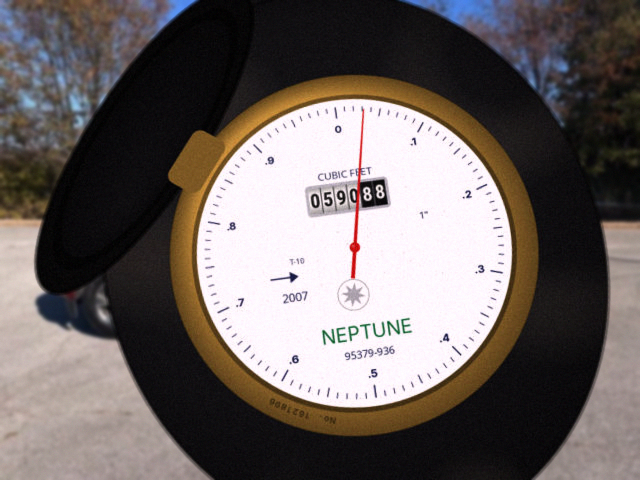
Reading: value=59088.03 unit=ft³
